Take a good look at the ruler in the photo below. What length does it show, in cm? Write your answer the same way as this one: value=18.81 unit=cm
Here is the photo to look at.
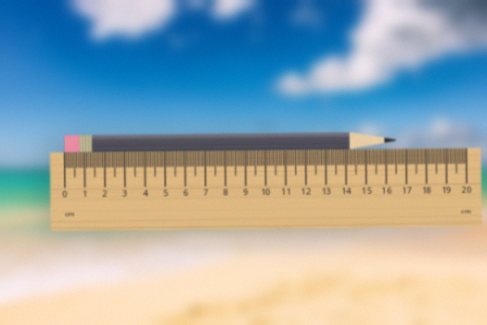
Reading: value=16.5 unit=cm
